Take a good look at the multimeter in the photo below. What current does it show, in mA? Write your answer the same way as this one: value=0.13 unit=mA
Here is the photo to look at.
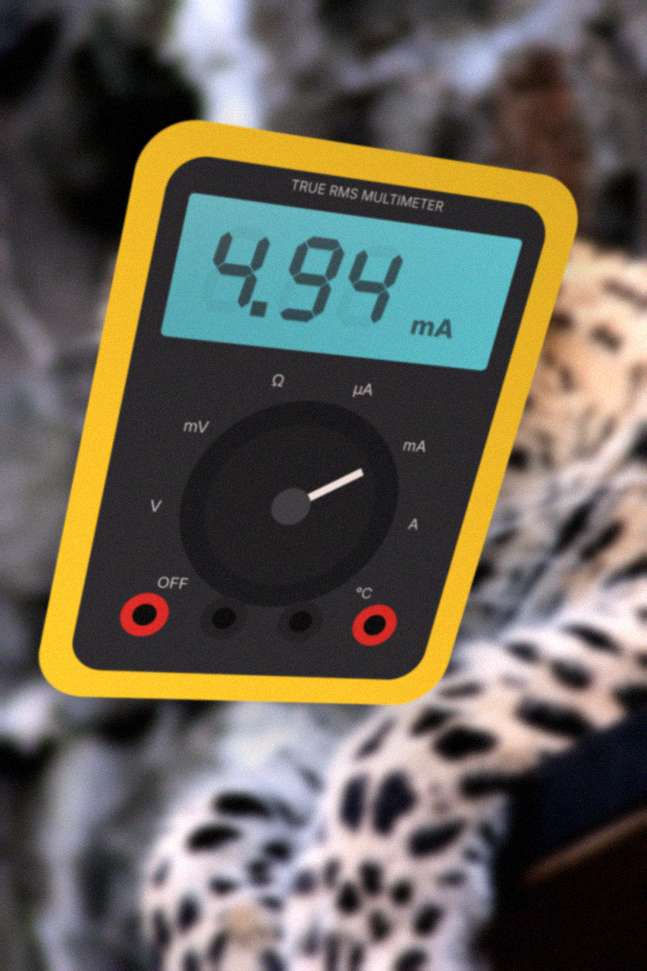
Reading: value=4.94 unit=mA
